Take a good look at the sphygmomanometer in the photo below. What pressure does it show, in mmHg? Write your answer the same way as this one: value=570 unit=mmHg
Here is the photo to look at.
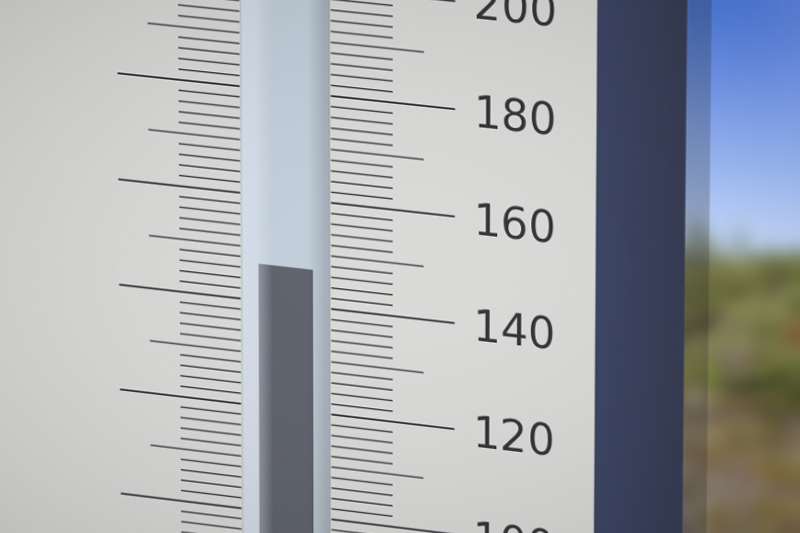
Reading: value=147 unit=mmHg
